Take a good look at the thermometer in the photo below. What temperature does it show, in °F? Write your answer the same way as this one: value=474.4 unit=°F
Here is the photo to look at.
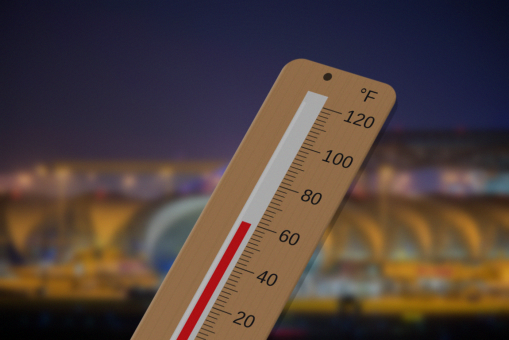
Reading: value=60 unit=°F
